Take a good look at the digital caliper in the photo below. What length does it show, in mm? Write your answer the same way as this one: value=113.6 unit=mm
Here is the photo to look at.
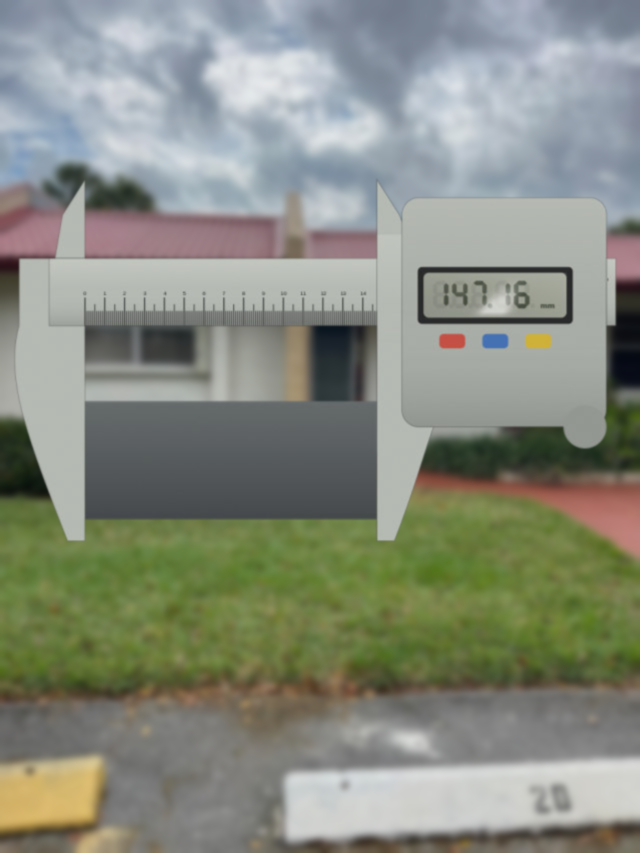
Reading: value=147.16 unit=mm
